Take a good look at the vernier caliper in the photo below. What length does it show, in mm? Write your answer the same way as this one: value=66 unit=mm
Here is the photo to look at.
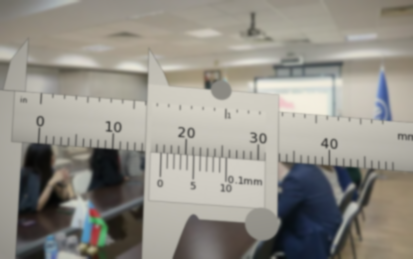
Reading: value=16.6 unit=mm
